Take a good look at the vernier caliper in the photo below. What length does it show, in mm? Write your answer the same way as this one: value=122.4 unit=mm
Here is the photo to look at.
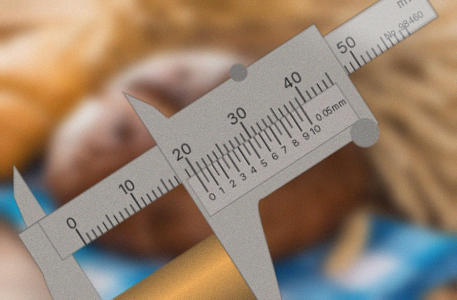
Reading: value=20.0 unit=mm
